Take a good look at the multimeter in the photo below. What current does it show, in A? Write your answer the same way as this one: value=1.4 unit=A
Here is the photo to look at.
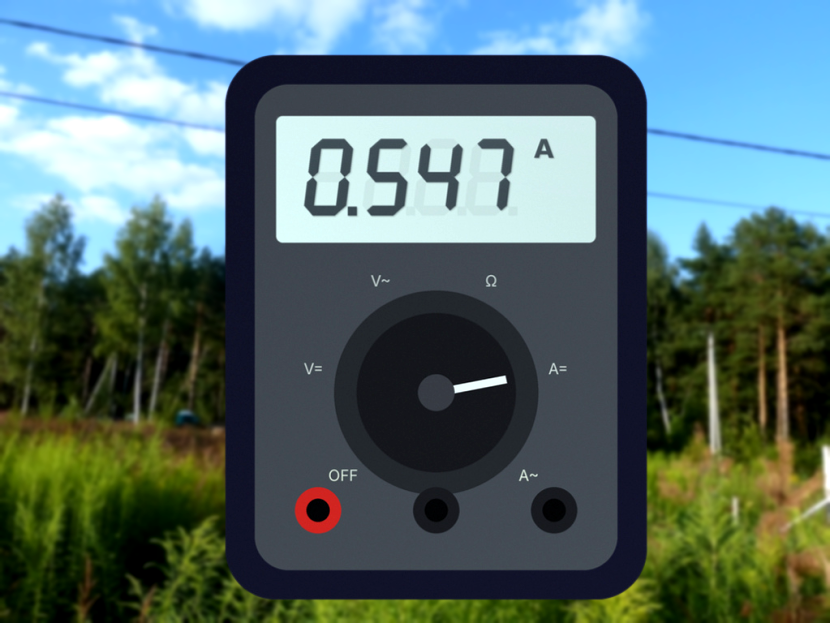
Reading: value=0.547 unit=A
